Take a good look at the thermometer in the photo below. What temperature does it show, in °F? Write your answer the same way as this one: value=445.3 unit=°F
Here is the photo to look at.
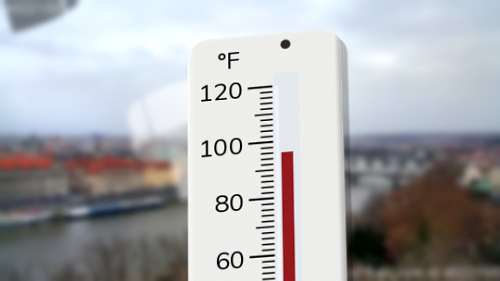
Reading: value=96 unit=°F
